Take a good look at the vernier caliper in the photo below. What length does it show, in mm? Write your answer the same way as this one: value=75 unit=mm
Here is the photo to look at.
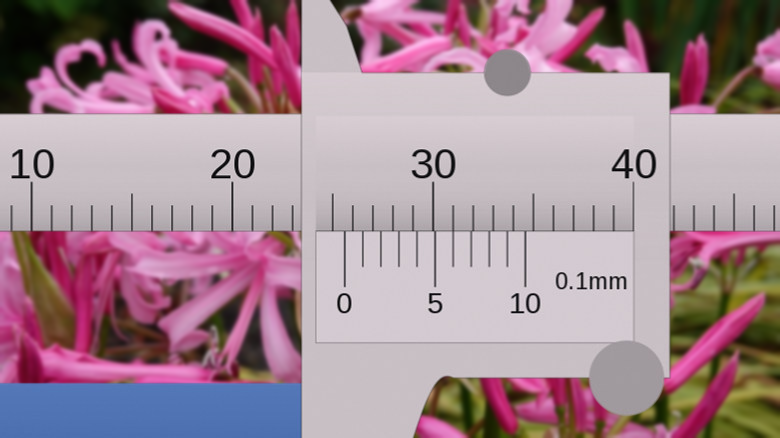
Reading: value=25.6 unit=mm
